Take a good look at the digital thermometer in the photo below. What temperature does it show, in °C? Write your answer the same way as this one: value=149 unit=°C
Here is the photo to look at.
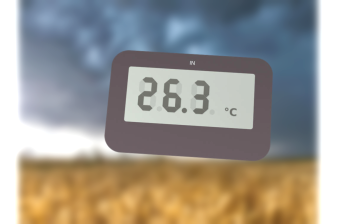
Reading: value=26.3 unit=°C
